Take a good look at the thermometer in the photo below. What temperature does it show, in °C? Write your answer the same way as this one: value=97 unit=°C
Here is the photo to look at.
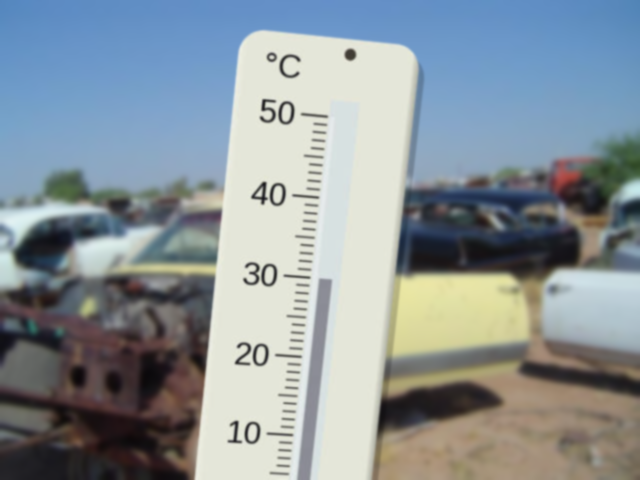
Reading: value=30 unit=°C
